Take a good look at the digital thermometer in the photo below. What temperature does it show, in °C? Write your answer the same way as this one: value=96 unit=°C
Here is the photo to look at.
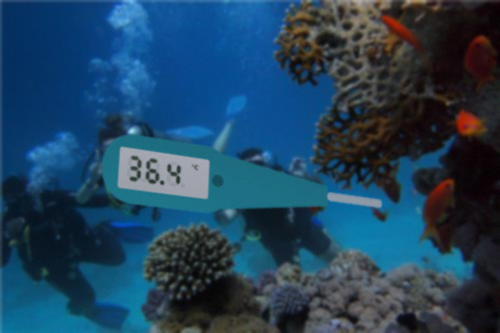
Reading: value=36.4 unit=°C
